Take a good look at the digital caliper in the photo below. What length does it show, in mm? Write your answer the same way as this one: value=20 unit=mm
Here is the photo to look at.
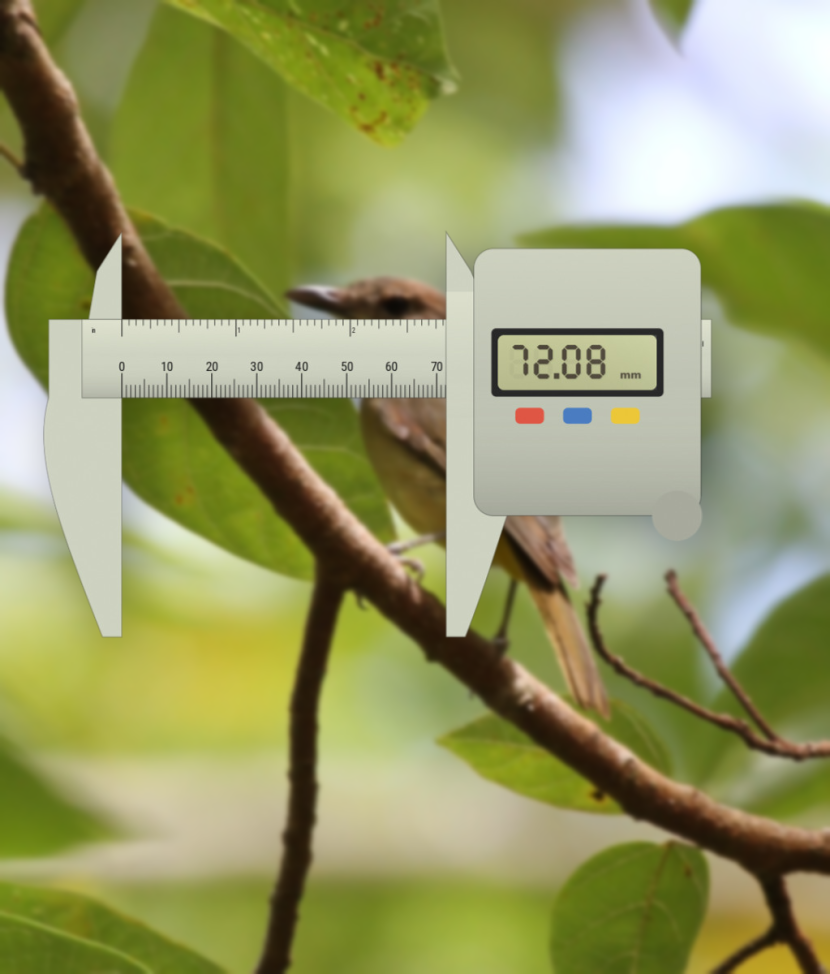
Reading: value=72.08 unit=mm
